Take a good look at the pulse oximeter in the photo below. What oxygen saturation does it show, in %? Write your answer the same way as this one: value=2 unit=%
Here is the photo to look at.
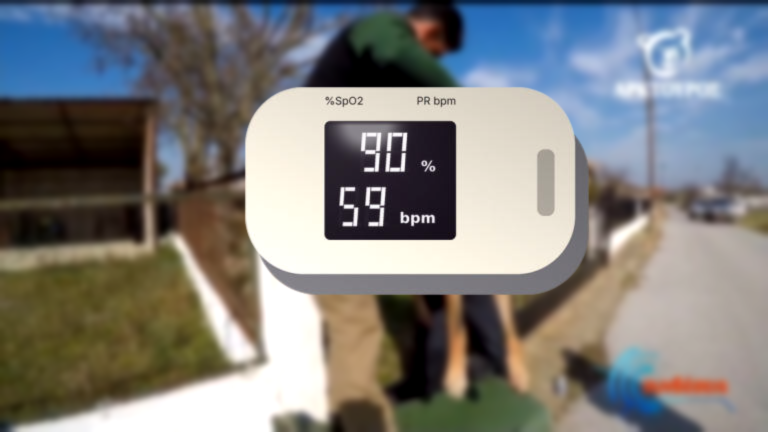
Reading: value=90 unit=%
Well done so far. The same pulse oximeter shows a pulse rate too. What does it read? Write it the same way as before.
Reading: value=59 unit=bpm
